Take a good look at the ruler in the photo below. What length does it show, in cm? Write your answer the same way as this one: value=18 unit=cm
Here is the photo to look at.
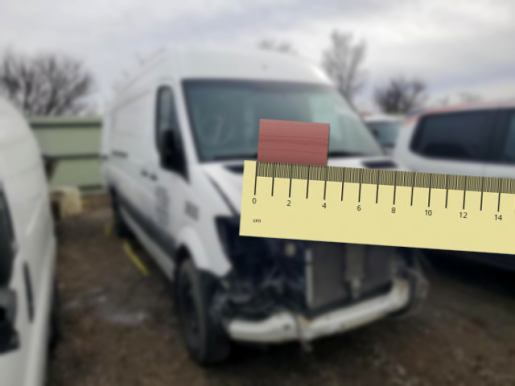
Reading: value=4 unit=cm
